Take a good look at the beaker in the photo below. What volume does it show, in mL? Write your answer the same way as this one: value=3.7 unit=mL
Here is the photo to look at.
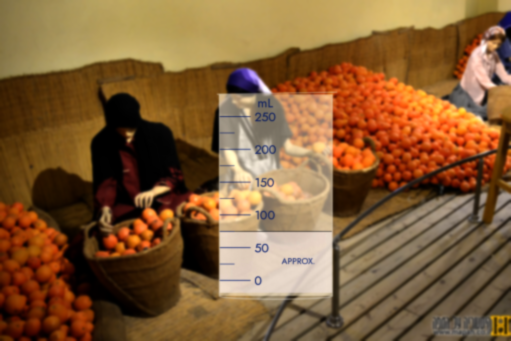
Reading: value=75 unit=mL
